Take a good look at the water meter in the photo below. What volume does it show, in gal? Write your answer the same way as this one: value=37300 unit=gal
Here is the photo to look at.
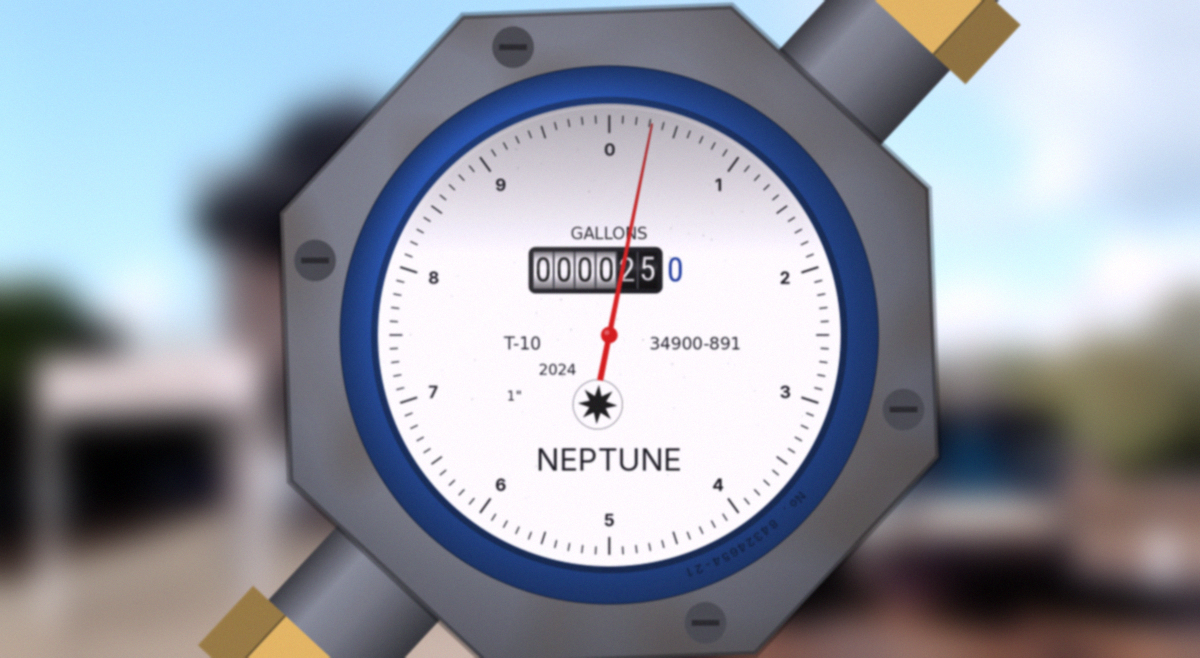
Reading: value=250.3 unit=gal
